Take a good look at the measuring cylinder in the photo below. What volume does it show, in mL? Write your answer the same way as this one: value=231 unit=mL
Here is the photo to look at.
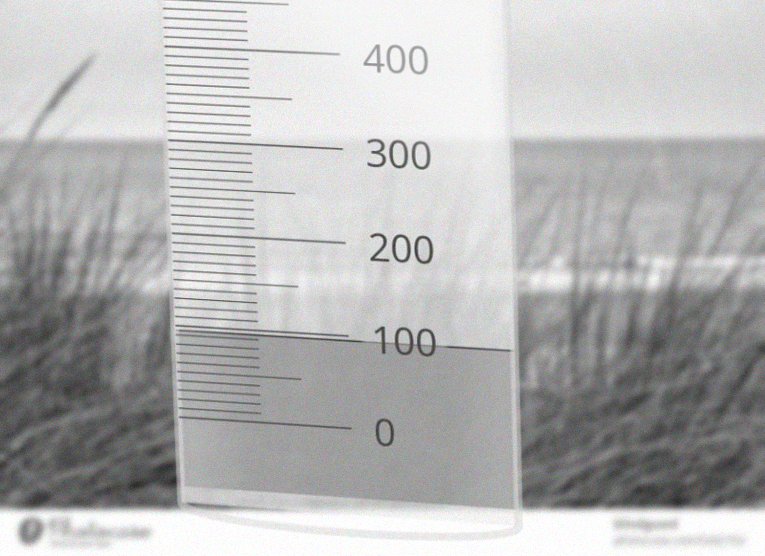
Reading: value=95 unit=mL
